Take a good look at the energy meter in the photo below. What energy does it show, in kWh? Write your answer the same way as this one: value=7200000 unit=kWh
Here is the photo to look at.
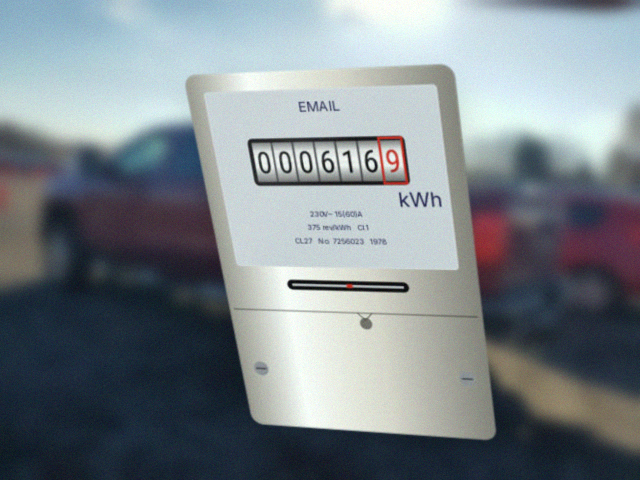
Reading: value=616.9 unit=kWh
